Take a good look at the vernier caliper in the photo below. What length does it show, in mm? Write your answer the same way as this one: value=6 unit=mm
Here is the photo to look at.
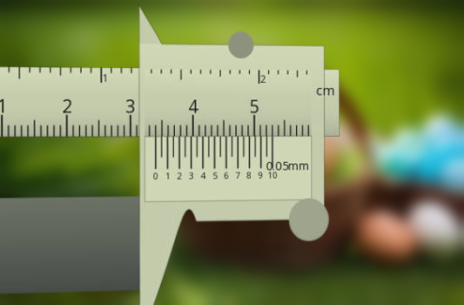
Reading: value=34.0 unit=mm
